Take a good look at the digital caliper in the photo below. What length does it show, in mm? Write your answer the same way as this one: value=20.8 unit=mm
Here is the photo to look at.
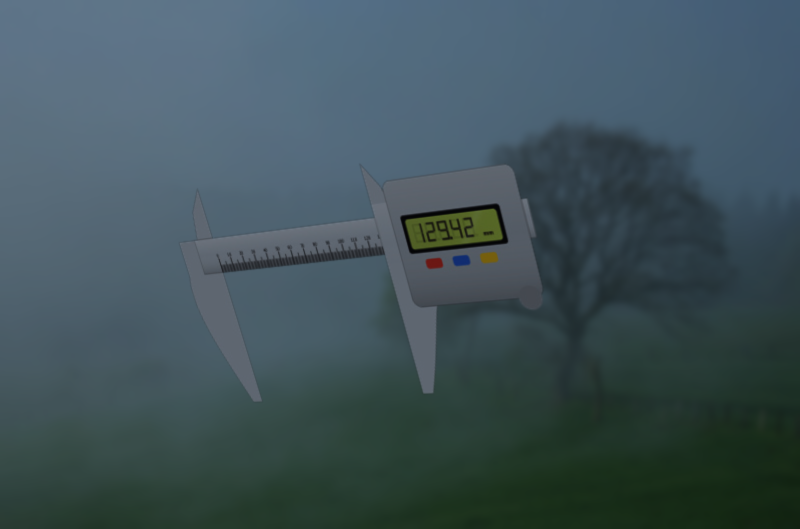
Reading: value=129.42 unit=mm
